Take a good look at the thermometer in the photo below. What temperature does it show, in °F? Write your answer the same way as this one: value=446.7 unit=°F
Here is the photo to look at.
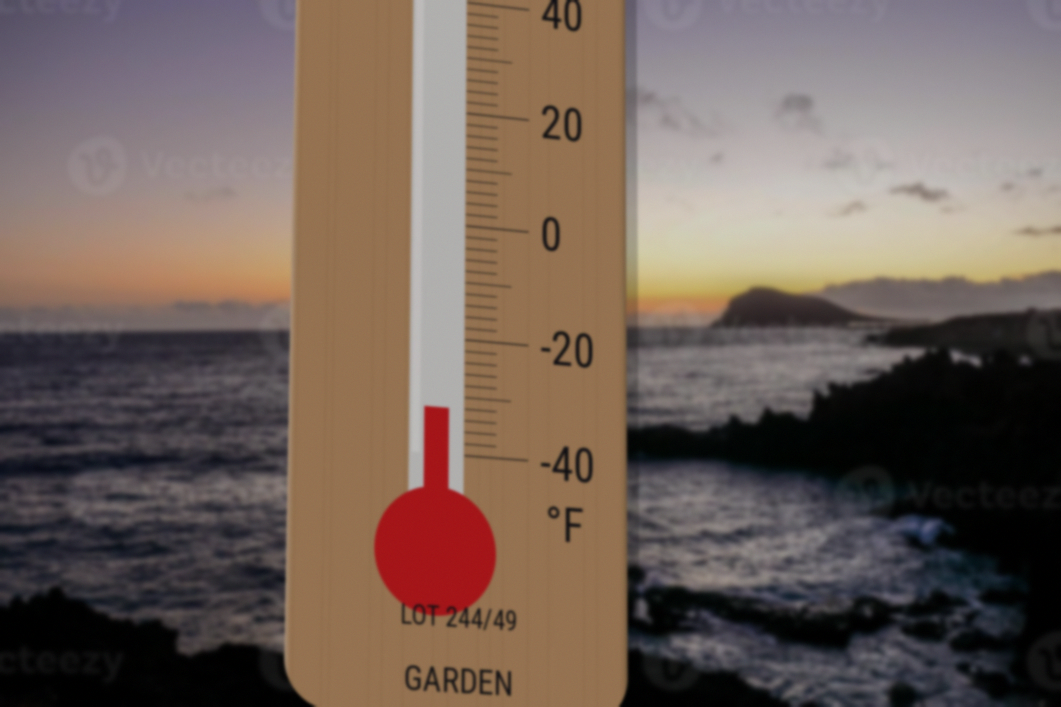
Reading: value=-32 unit=°F
